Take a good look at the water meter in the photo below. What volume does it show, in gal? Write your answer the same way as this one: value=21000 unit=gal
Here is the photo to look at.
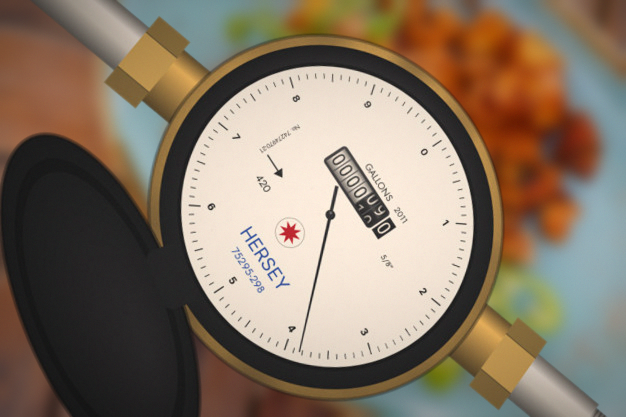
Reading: value=93.8 unit=gal
